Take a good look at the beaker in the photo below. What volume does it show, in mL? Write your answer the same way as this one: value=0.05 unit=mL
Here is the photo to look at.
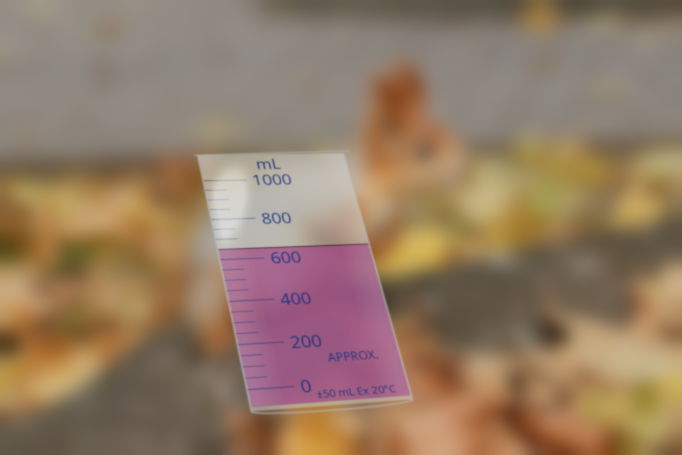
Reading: value=650 unit=mL
